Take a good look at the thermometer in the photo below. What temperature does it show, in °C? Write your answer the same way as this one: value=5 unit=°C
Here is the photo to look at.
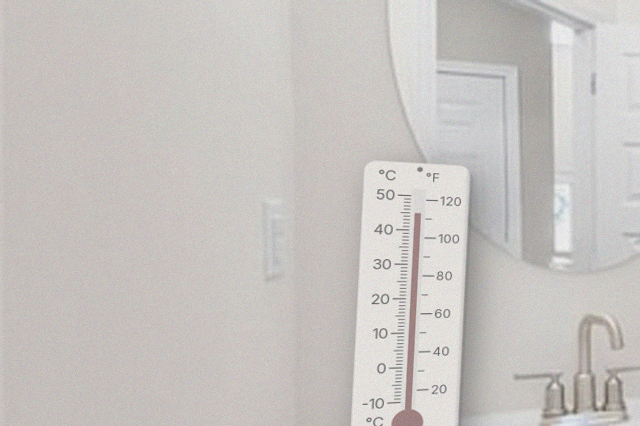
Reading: value=45 unit=°C
